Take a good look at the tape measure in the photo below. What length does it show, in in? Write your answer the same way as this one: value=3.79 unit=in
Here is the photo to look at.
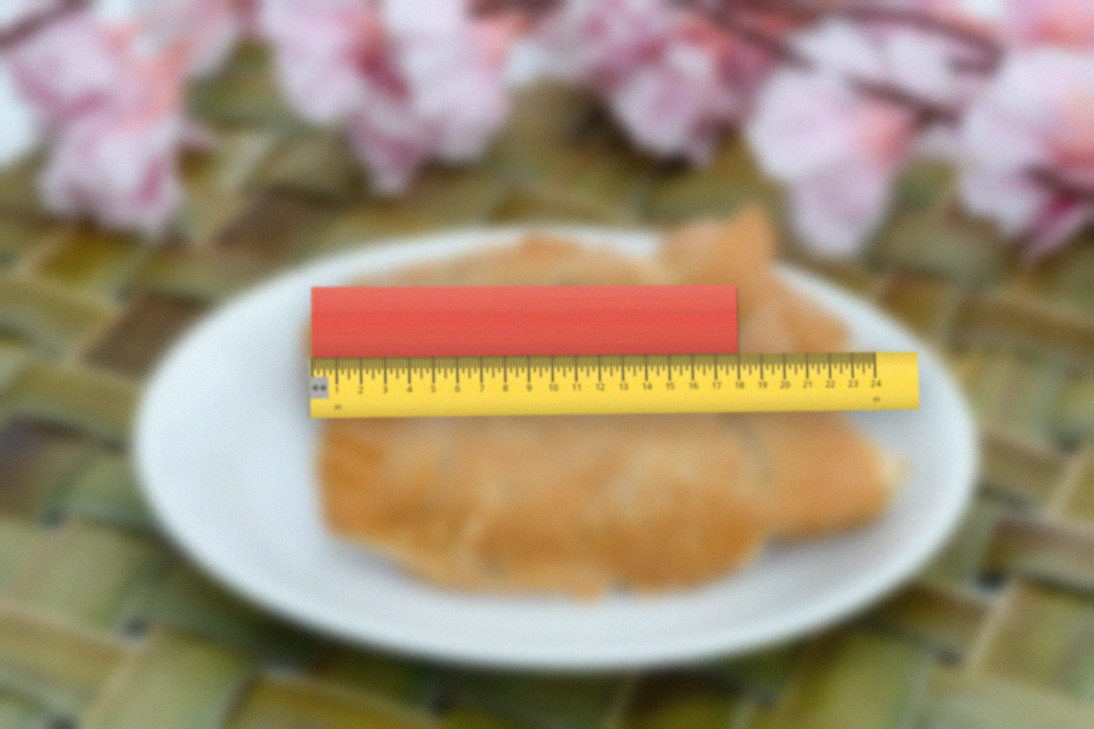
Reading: value=18 unit=in
